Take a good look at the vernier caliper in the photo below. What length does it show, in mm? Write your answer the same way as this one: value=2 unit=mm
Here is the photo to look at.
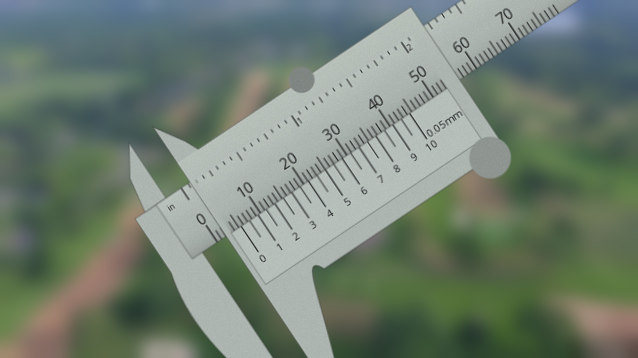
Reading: value=5.5 unit=mm
